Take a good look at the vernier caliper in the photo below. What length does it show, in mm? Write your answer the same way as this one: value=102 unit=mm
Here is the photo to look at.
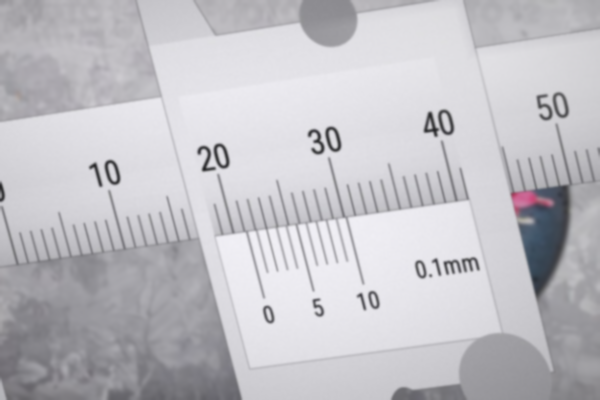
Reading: value=21.2 unit=mm
